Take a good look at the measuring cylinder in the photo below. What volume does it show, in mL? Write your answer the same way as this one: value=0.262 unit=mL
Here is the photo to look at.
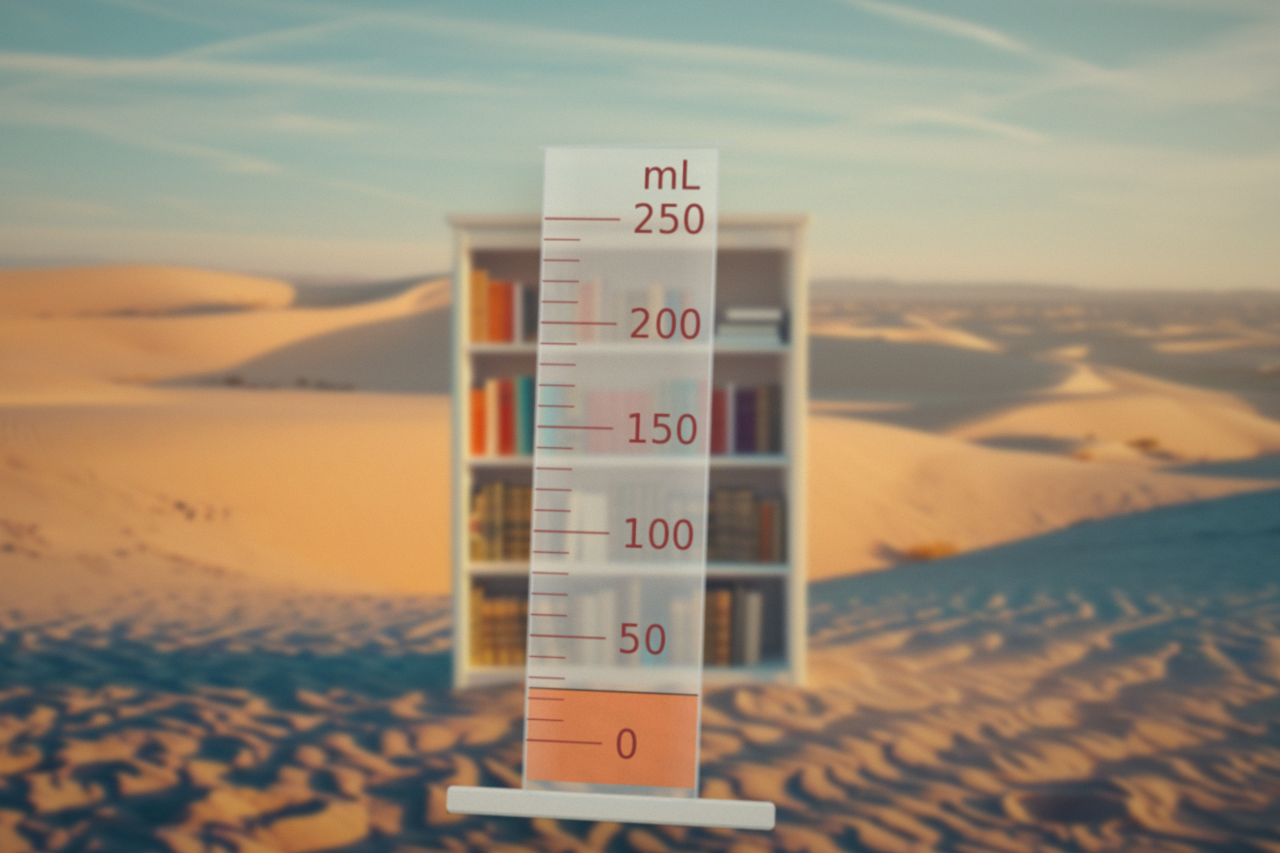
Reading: value=25 unit=mL
